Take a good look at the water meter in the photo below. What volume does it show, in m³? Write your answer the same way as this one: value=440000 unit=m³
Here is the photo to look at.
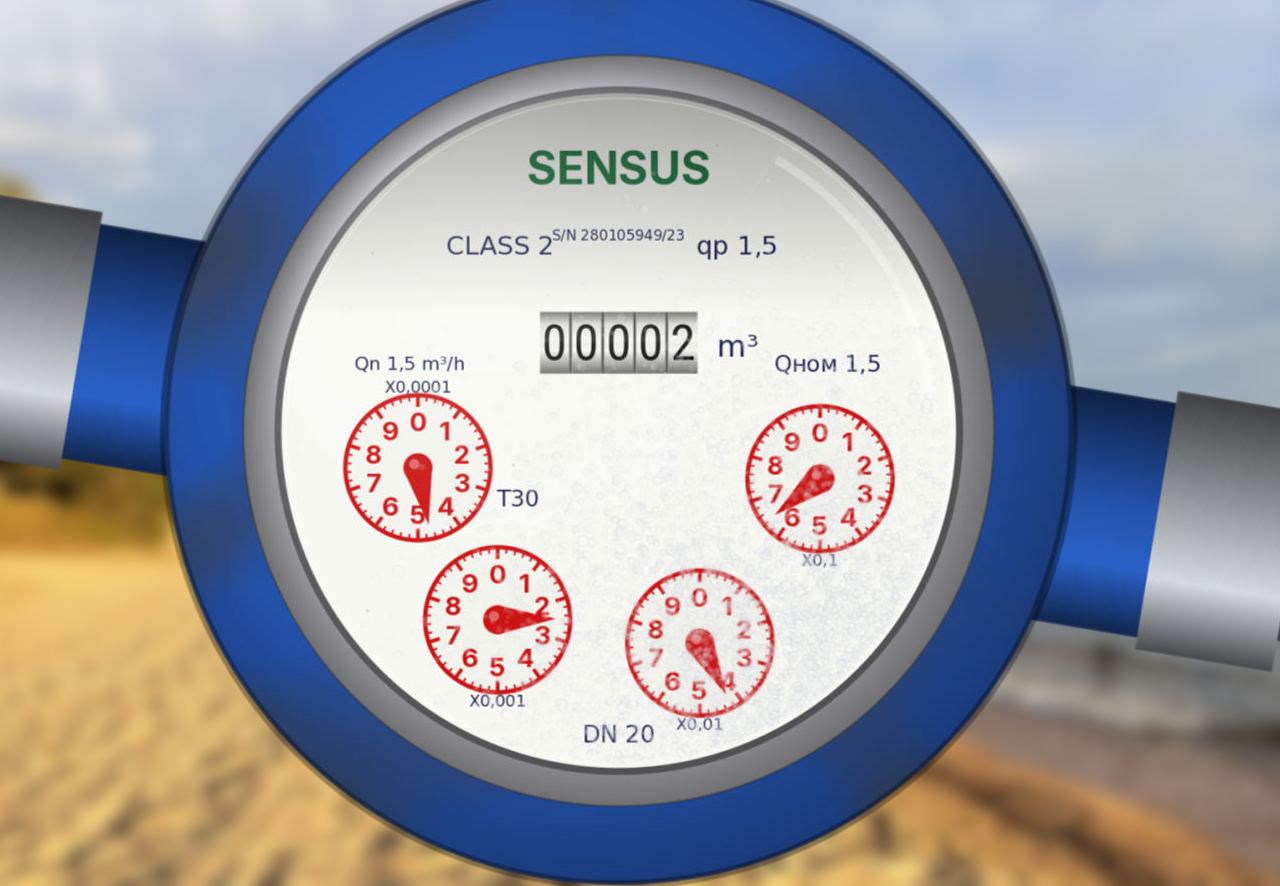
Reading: value=2.6424 unit=m³
